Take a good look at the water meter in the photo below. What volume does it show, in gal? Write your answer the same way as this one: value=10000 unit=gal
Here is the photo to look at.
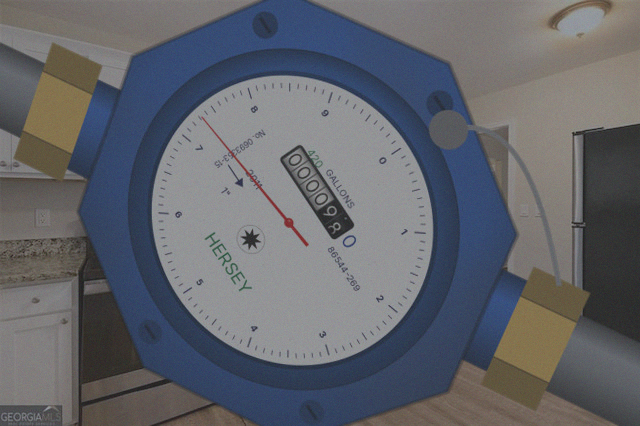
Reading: value=977.3 unit=gal
